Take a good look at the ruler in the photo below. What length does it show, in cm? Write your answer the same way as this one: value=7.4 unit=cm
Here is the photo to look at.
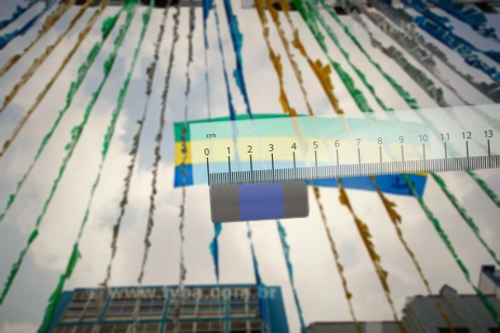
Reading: value=4.5 unit=cm
